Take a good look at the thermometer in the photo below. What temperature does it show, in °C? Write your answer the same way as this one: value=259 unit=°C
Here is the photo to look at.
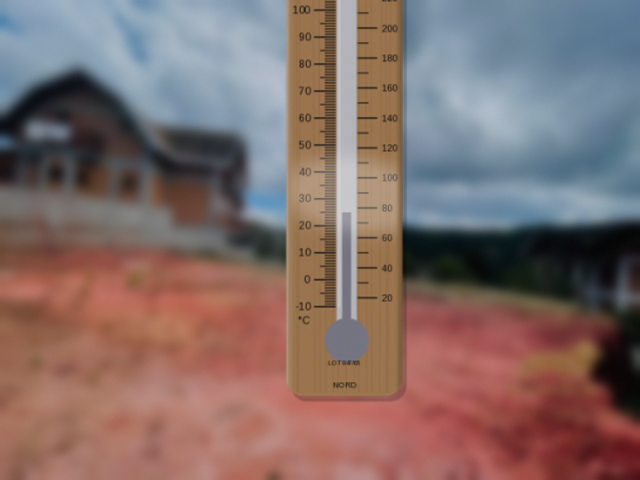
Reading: value=25 unit=°C
